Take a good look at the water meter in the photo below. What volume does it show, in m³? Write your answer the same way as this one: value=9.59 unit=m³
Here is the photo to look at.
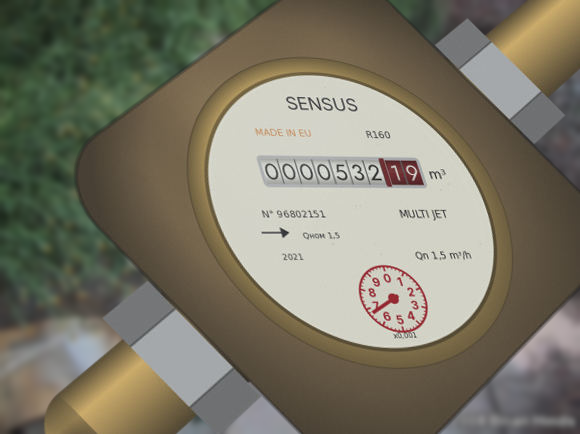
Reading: value=532.196 unit=m³
